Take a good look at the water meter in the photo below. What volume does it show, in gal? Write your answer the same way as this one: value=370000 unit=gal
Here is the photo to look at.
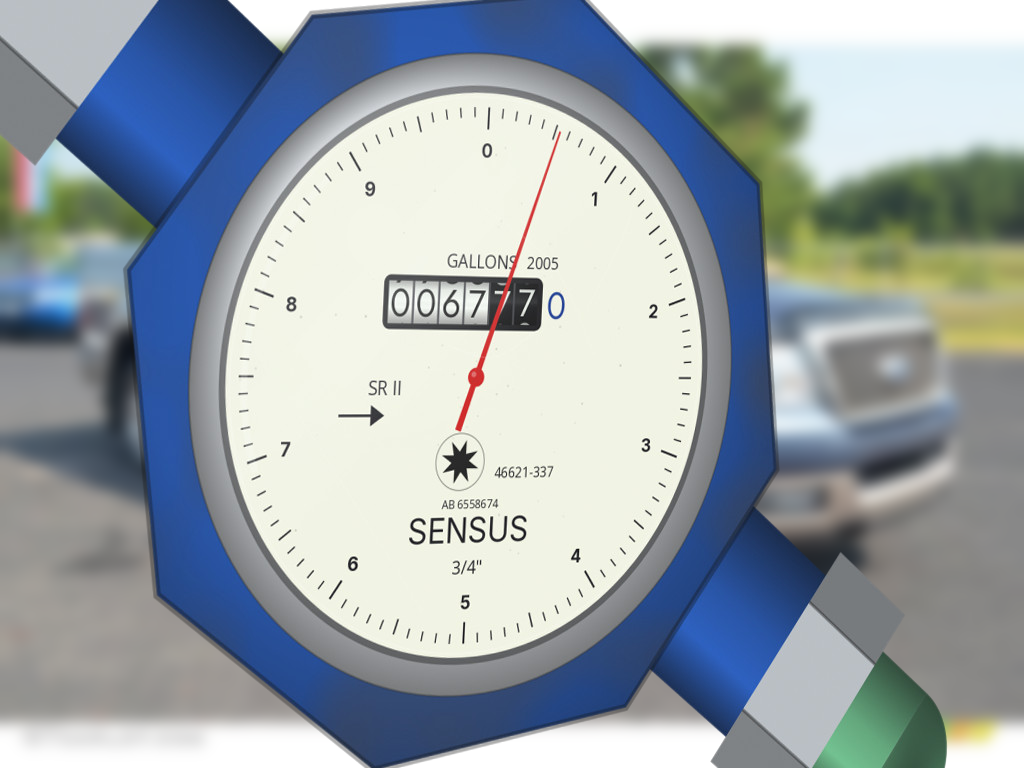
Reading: value=67770.5 unit=gal
